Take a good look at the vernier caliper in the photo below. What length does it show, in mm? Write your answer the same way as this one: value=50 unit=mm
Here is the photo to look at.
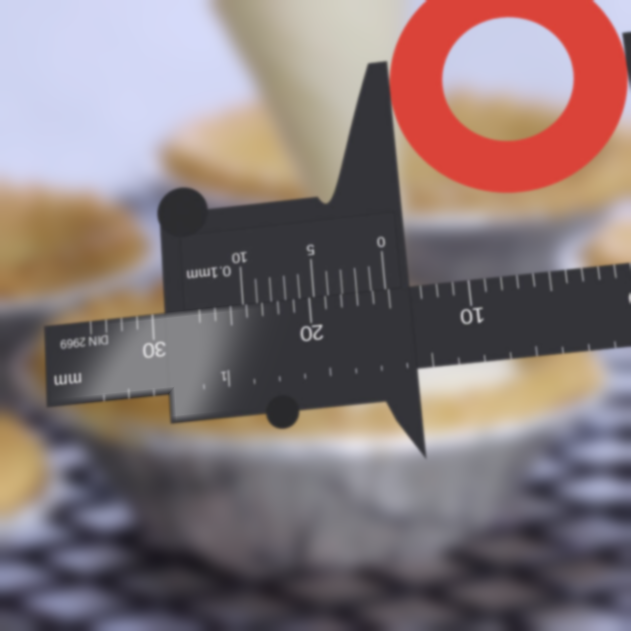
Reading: value=15.2 unit=mm
